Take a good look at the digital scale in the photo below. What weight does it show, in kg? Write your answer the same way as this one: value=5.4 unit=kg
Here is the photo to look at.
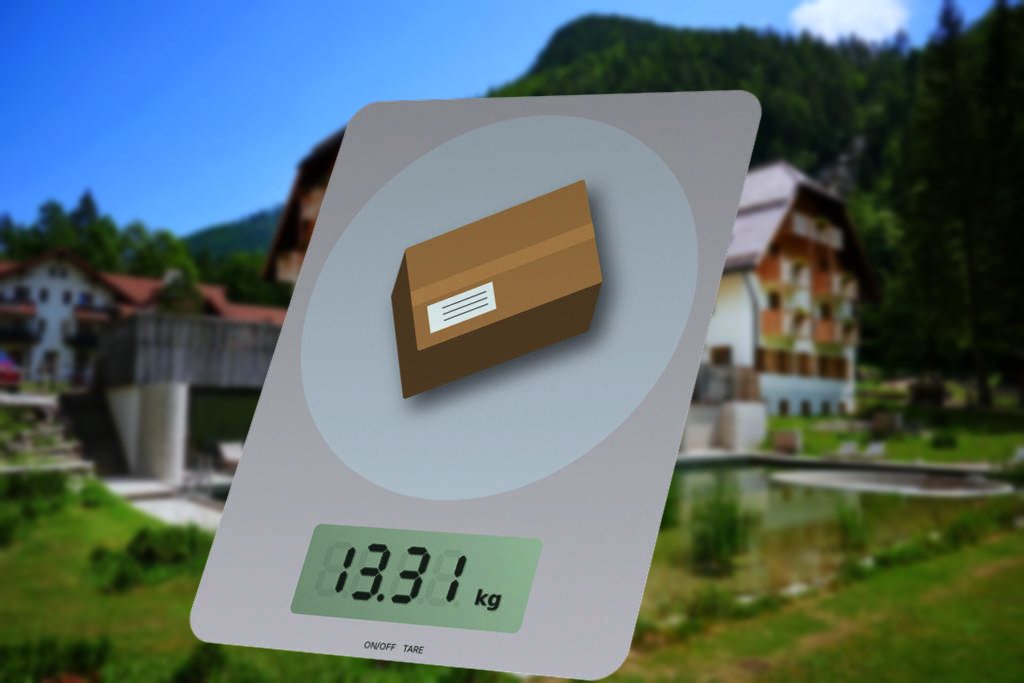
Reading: value=13.31 unit=kg
